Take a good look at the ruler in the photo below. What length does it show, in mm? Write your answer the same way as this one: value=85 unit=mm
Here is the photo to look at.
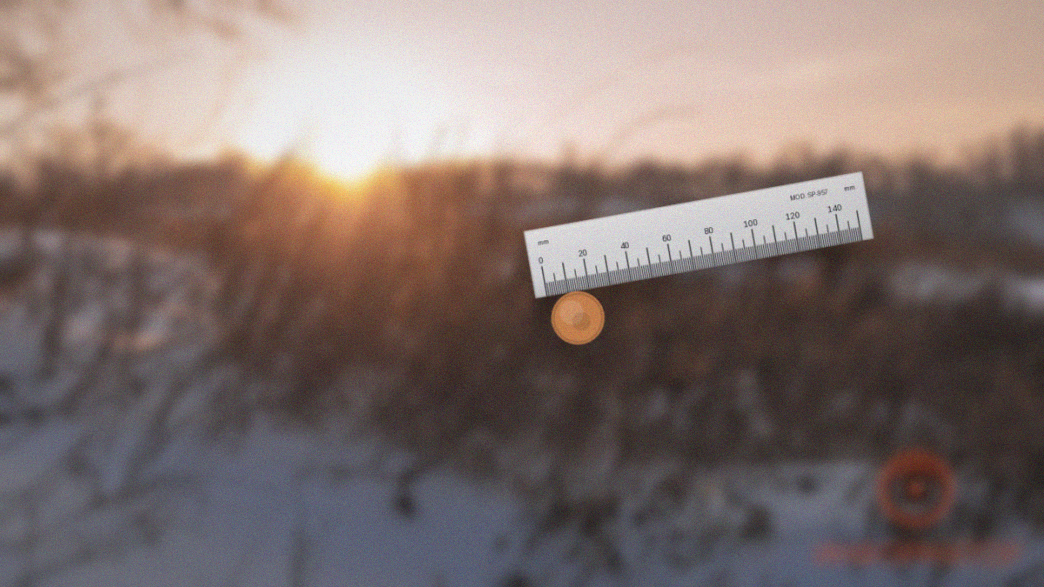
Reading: value=25 unit=mm
